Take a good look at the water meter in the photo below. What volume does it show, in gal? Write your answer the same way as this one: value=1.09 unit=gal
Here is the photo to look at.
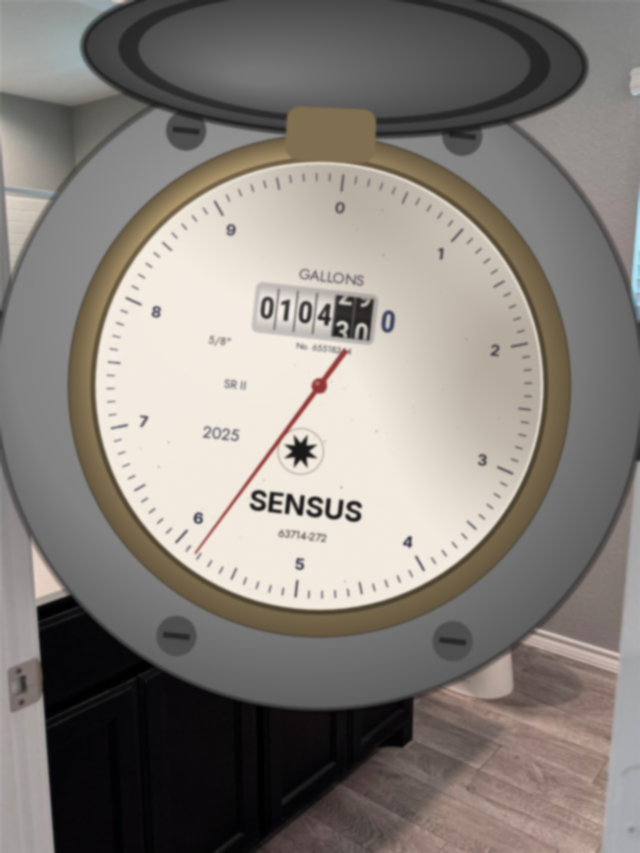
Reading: value=104295.8 unit=gal
